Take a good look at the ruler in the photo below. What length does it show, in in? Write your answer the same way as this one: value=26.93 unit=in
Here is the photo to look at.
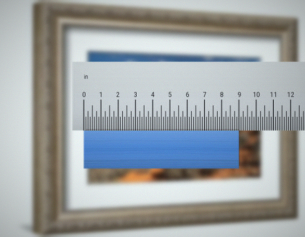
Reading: value=9 unit=in
